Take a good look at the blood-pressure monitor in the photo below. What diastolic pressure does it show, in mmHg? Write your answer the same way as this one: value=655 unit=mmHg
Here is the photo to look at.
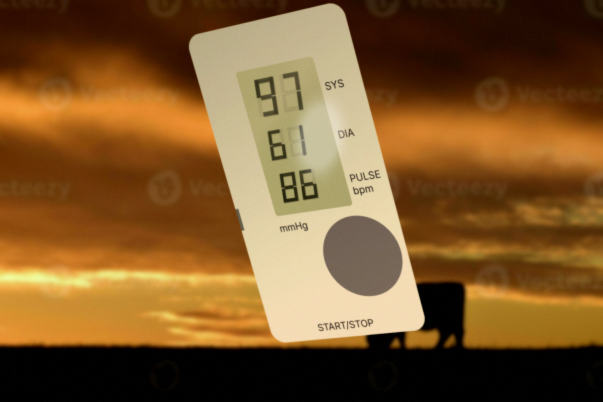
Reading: value=61 unit=mmHg
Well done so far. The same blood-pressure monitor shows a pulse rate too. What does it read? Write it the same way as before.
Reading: value=86 unit=bpm
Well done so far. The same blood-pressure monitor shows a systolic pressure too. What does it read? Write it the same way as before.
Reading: value=97 unit=mmHg
